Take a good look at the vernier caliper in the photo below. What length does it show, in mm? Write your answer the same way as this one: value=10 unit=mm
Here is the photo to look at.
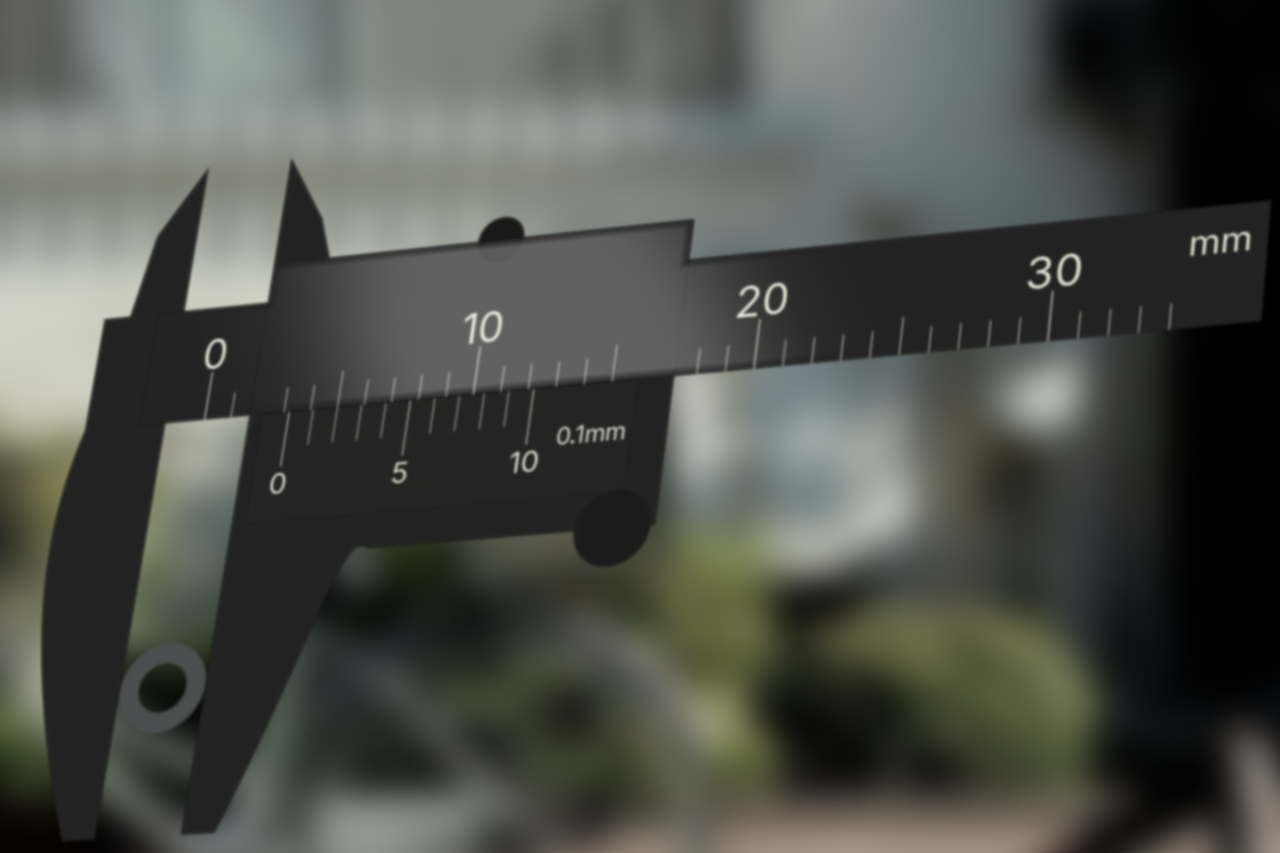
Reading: value=3.2 unit=mm
